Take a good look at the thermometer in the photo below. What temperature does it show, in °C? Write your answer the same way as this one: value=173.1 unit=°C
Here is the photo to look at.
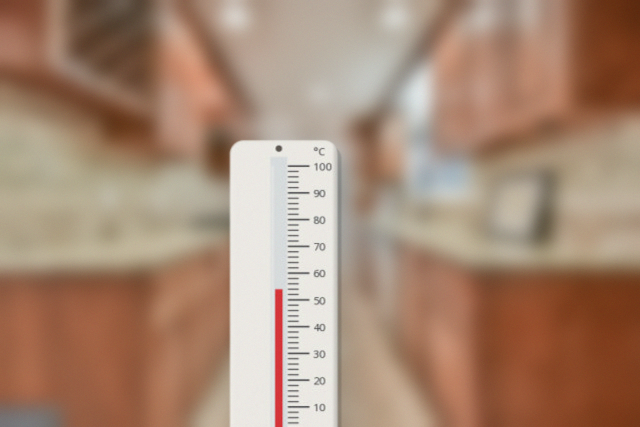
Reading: value=54 unit=°C
